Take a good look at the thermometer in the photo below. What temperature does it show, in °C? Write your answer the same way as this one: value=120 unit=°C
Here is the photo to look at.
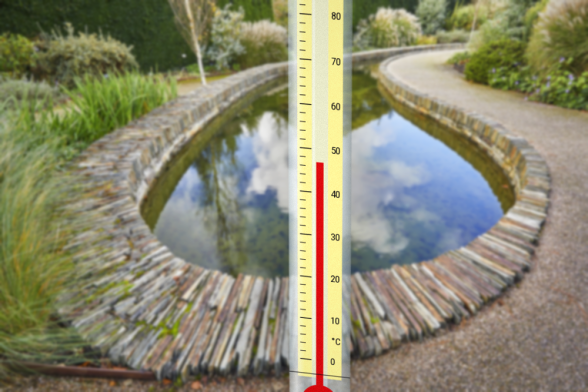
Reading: value=47 unit=°C
